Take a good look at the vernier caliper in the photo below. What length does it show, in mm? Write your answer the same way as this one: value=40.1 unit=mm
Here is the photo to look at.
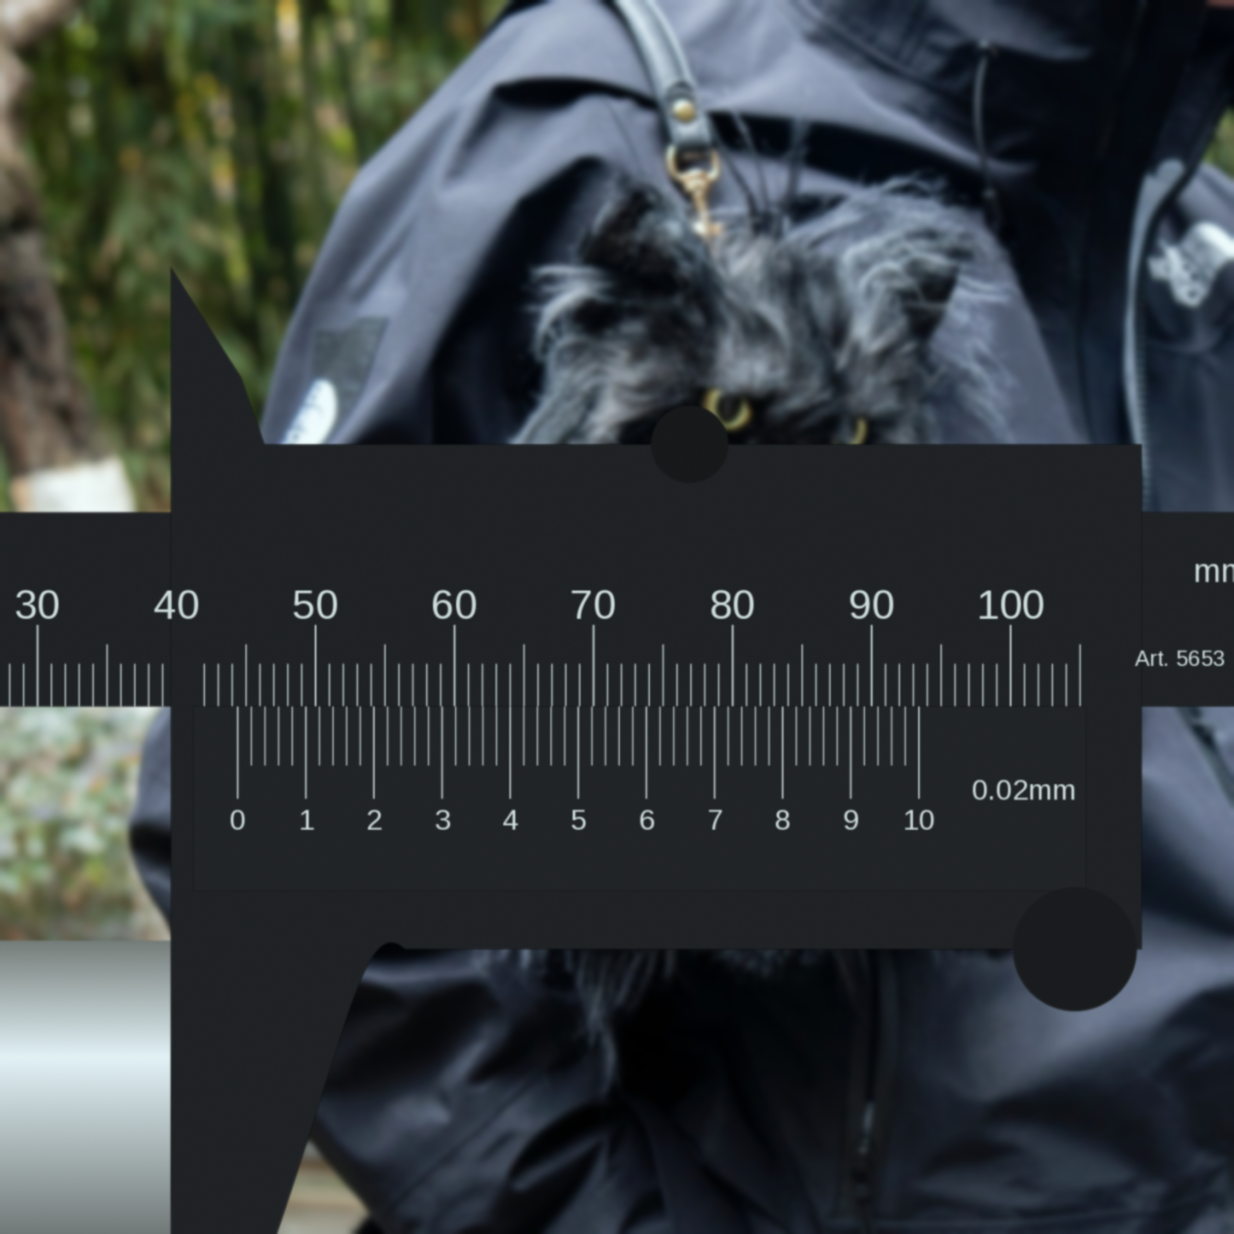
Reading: value=44.4 unit=mm
